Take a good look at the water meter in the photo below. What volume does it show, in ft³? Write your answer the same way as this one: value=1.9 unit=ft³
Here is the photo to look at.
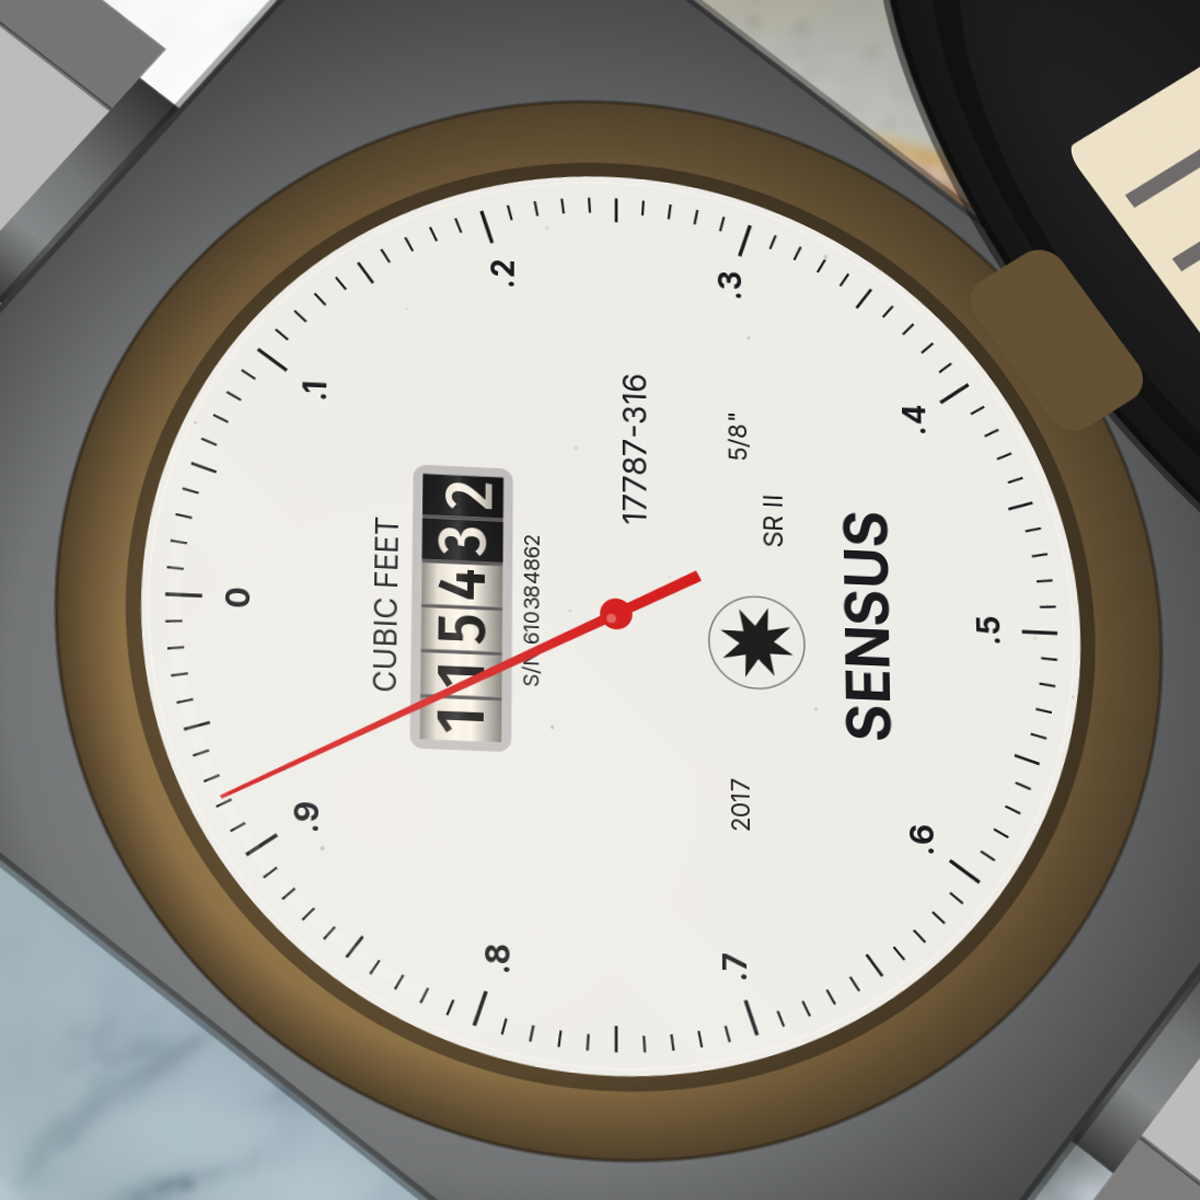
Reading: value=115431.92 unit=ft³
